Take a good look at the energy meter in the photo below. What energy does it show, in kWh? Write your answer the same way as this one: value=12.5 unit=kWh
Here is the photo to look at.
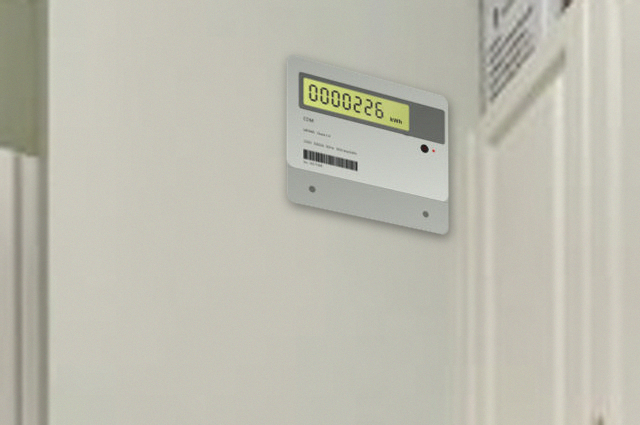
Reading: value=226 unit=kWh
